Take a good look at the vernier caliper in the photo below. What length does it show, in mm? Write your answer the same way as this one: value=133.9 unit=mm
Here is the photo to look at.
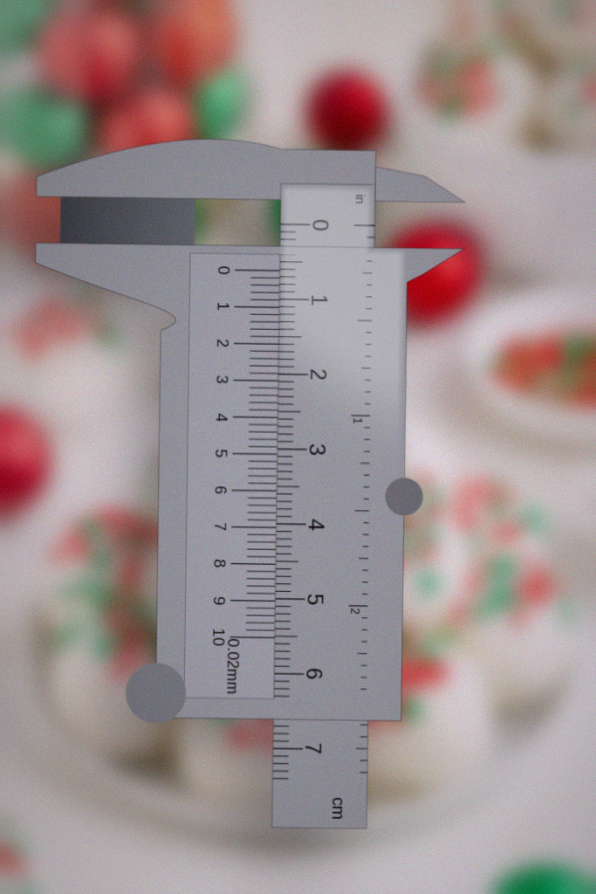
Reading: value=6.2 unit=mm
